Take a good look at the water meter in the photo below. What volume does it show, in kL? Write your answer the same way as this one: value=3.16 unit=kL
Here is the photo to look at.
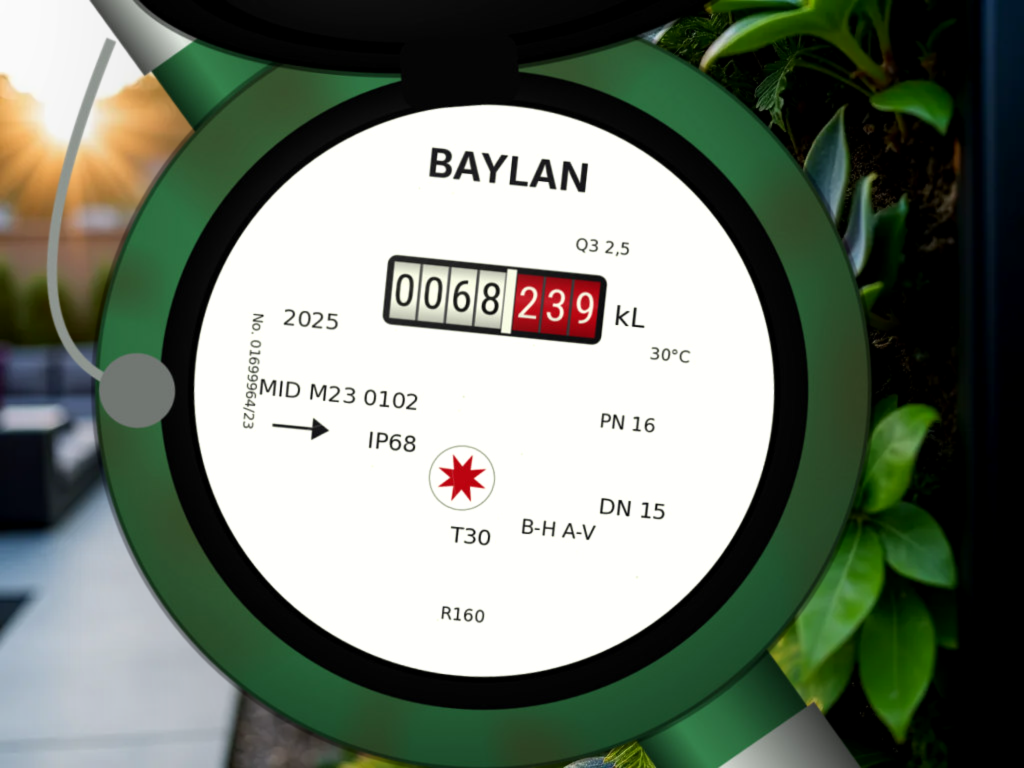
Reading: value=68.239 unit=kL
